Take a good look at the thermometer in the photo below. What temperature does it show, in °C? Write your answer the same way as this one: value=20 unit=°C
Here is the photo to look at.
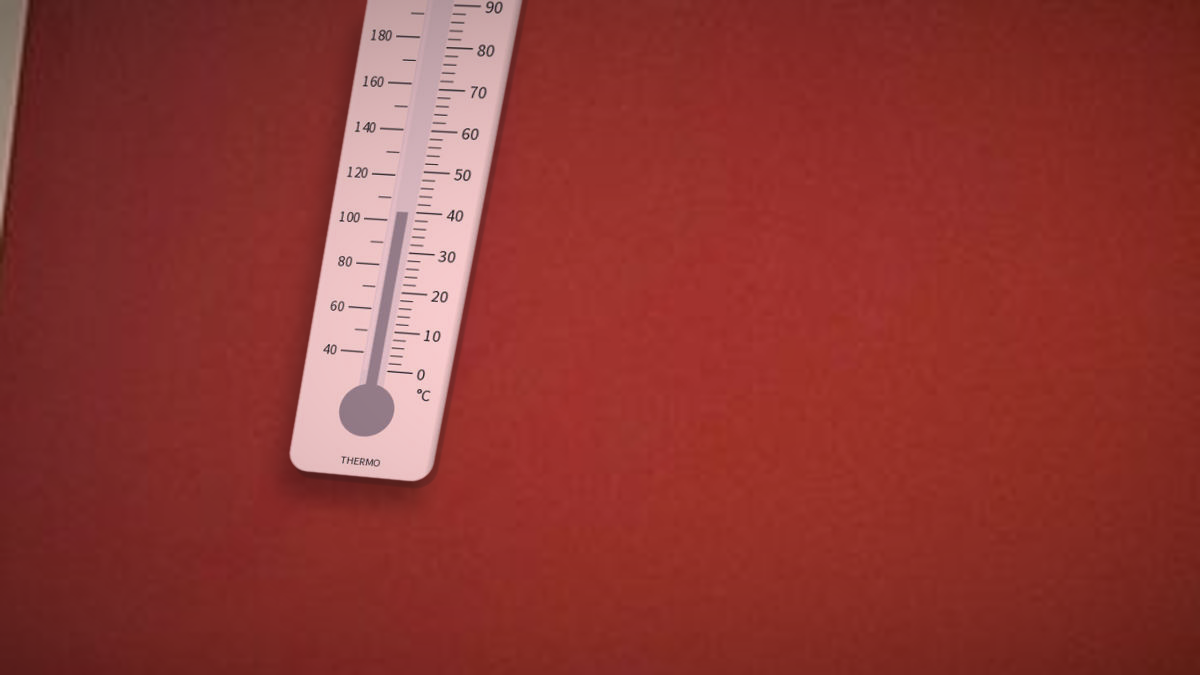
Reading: value=40 unit=°C
